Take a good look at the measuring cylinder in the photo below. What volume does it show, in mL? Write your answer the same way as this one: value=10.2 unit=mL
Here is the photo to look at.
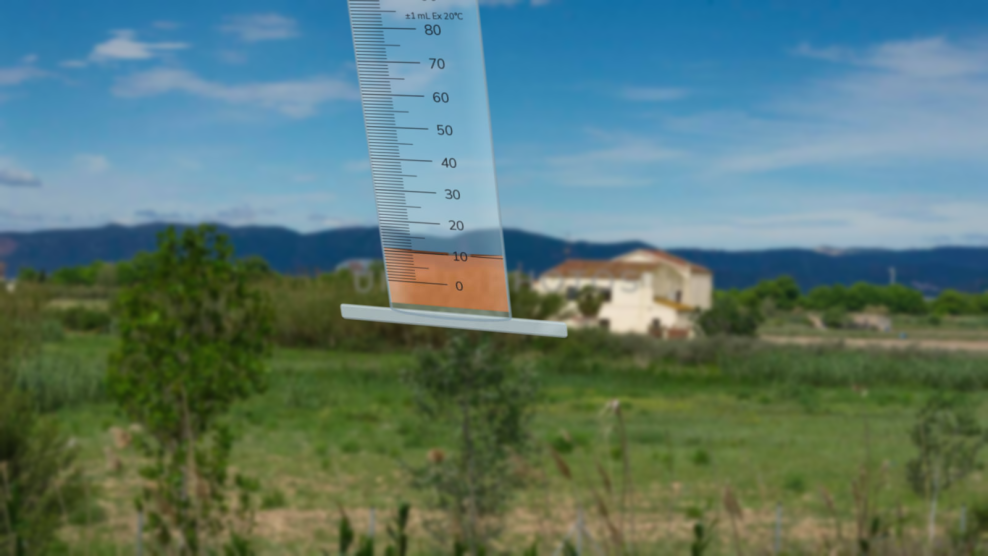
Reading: value=10 unit=mL
